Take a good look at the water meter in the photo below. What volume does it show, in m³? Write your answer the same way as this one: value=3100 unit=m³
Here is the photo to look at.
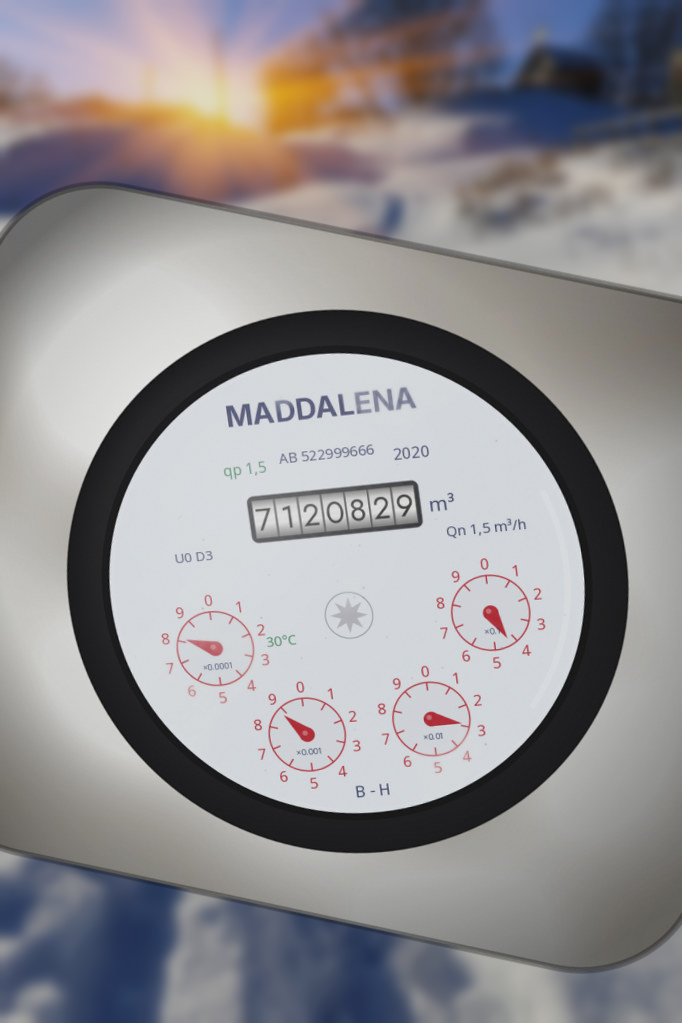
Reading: value=7120829.4288 unit=m³
